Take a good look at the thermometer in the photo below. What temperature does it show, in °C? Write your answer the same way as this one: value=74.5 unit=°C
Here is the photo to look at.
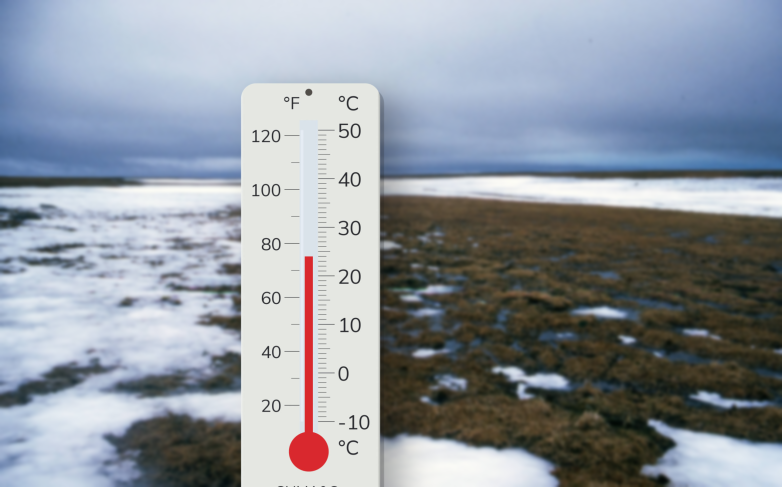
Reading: value=24 unit=°C
